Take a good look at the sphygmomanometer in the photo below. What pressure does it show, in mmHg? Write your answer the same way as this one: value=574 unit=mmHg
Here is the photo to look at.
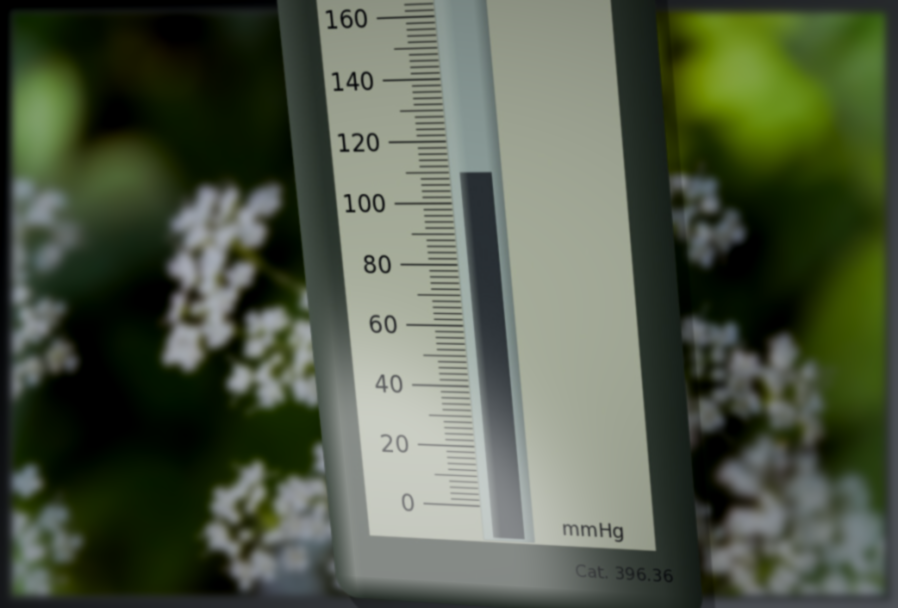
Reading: value=110 unit=mmHg
